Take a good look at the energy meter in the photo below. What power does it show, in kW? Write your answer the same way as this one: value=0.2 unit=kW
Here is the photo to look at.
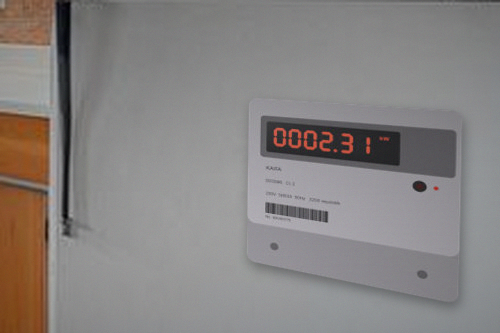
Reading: value=2.31 unit=kW
